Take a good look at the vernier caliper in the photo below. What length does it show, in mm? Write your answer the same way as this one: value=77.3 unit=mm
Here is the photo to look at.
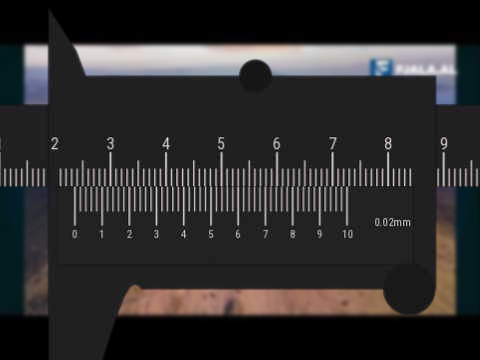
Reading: value=23.6 unit=mm
